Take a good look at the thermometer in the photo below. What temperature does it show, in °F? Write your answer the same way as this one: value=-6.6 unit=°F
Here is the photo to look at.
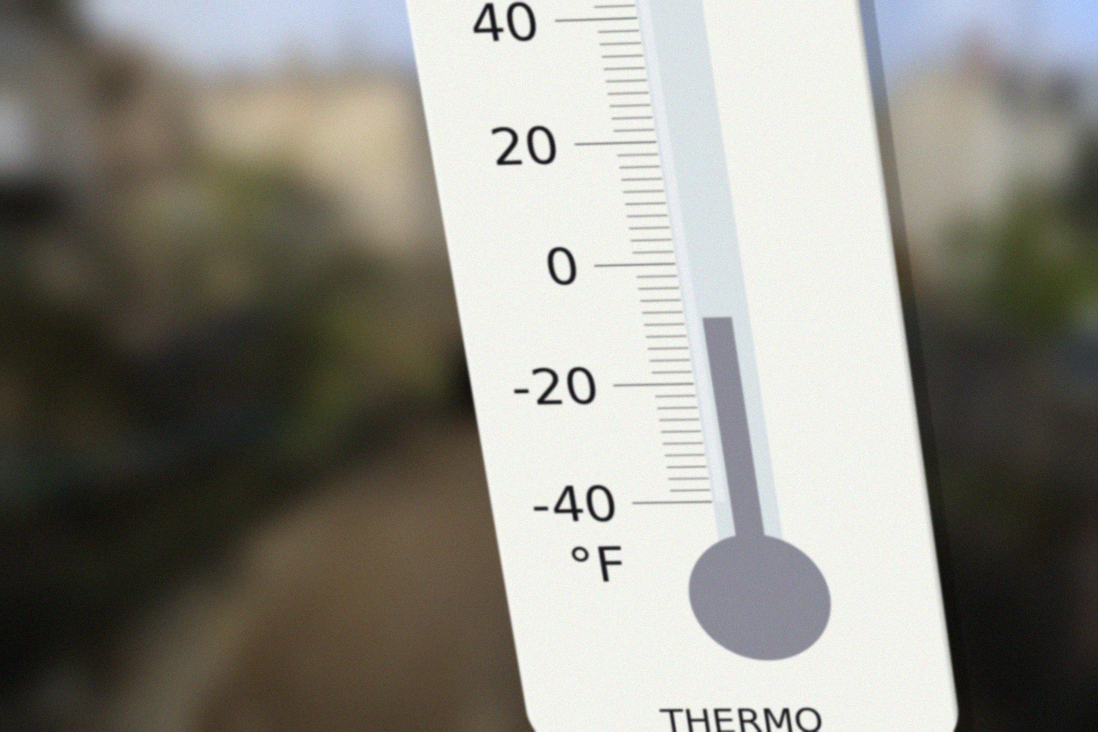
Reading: value=-9 unit=°F
